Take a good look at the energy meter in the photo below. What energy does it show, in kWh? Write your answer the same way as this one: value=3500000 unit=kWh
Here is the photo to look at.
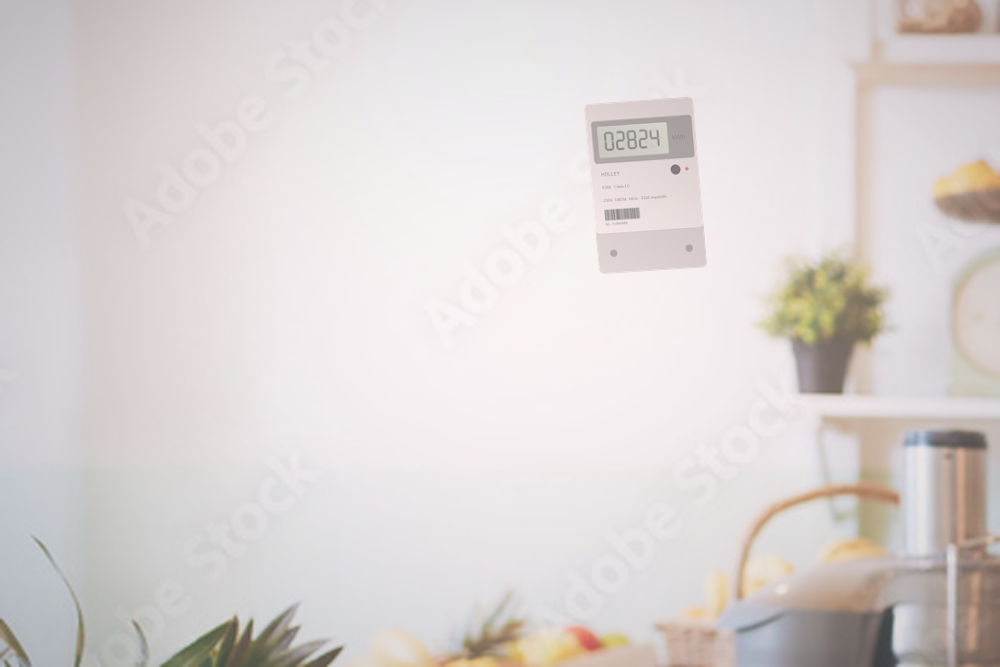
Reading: value=2824 unit=kWh
